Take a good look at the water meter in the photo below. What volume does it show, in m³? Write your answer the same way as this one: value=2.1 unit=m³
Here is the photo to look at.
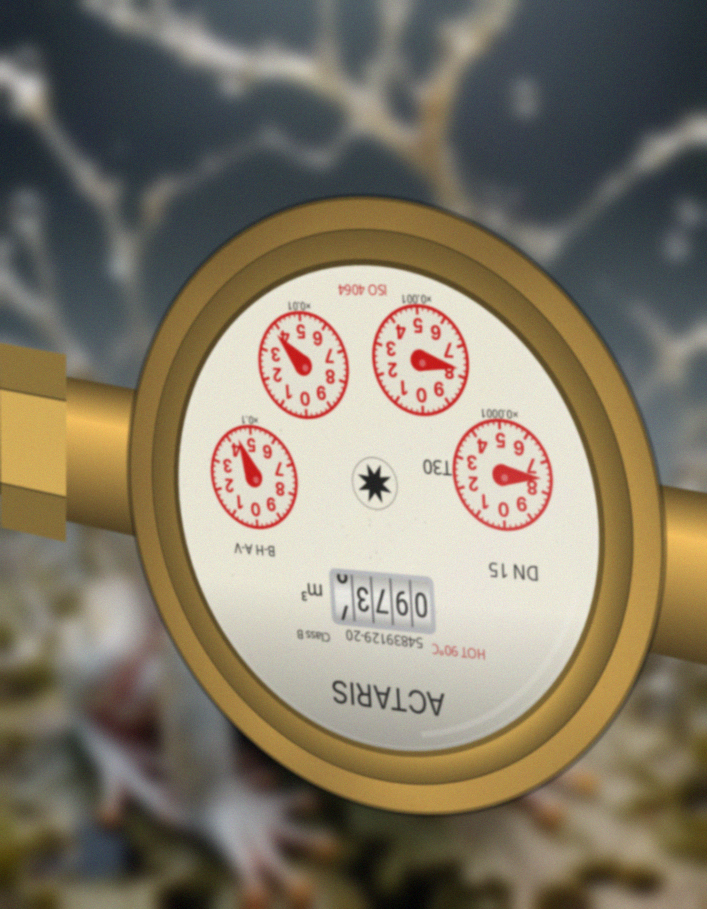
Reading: value=9737.4377 unit=m³
